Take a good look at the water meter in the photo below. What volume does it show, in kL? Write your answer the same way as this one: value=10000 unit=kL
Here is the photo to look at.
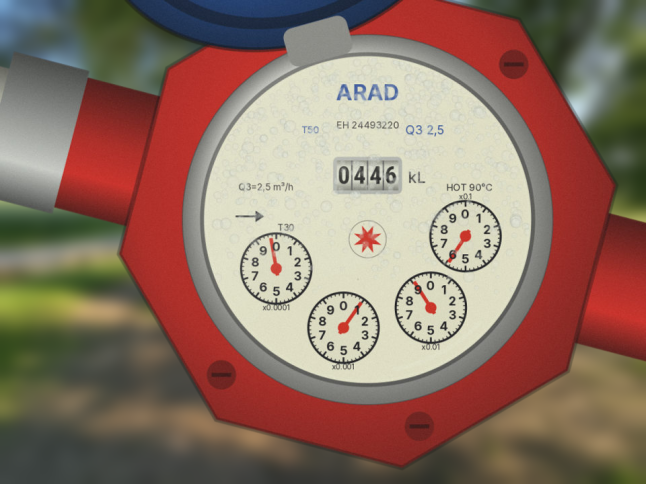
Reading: value=446.5909 unit=kL
